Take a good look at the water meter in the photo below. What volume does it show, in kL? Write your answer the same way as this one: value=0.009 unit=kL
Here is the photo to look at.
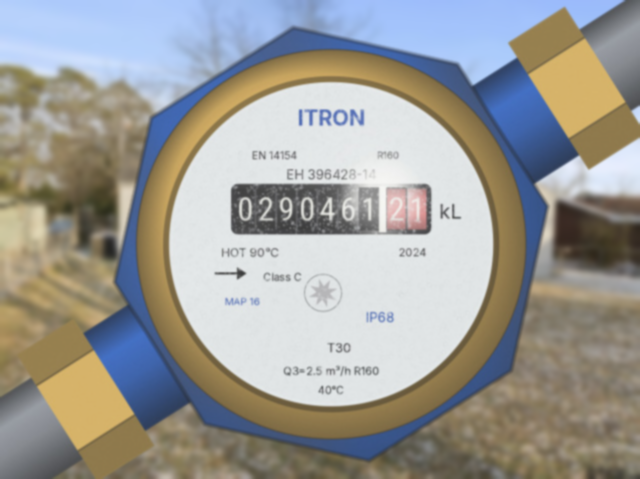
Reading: value=290461.21 unit=kL
